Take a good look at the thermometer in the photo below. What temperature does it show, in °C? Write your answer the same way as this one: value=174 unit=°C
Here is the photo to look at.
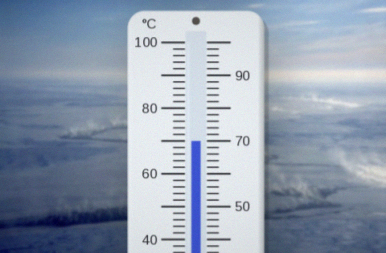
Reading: value=70 unit=°C
